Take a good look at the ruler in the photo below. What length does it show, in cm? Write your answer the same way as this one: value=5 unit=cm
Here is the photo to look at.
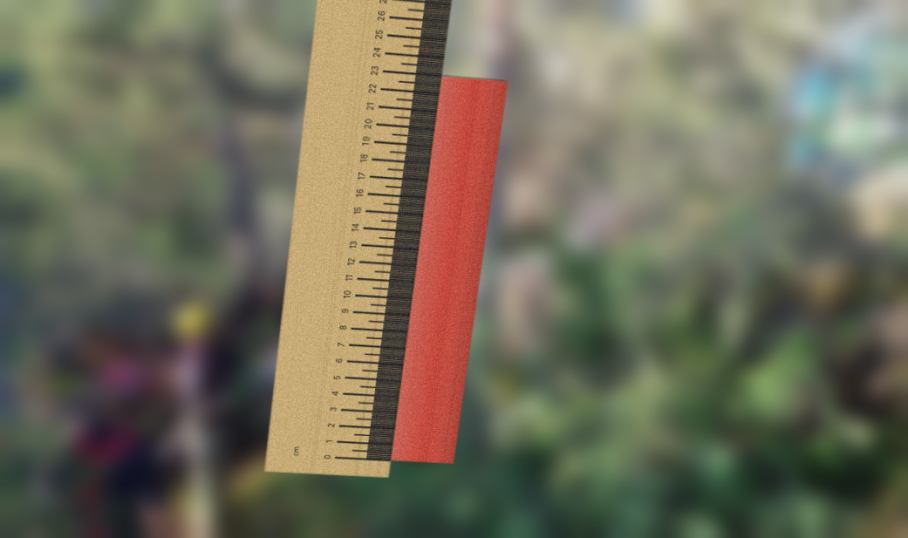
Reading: value=23 unit=cm
